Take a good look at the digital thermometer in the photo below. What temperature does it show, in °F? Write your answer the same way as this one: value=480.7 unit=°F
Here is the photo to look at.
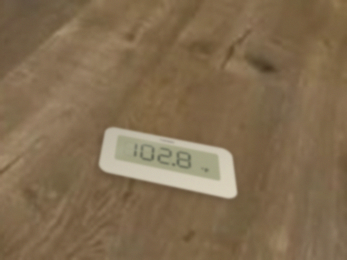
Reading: value=102.8 unit=°F
